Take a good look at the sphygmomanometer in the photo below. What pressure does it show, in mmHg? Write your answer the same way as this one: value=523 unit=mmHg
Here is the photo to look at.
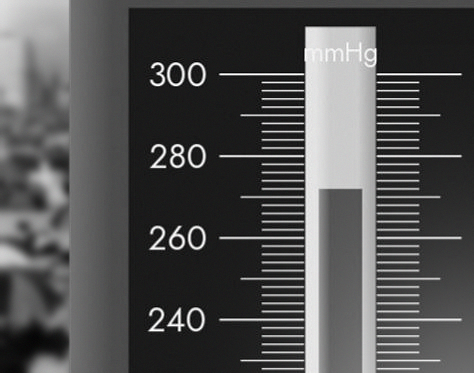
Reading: value=272 unit=mmHg
